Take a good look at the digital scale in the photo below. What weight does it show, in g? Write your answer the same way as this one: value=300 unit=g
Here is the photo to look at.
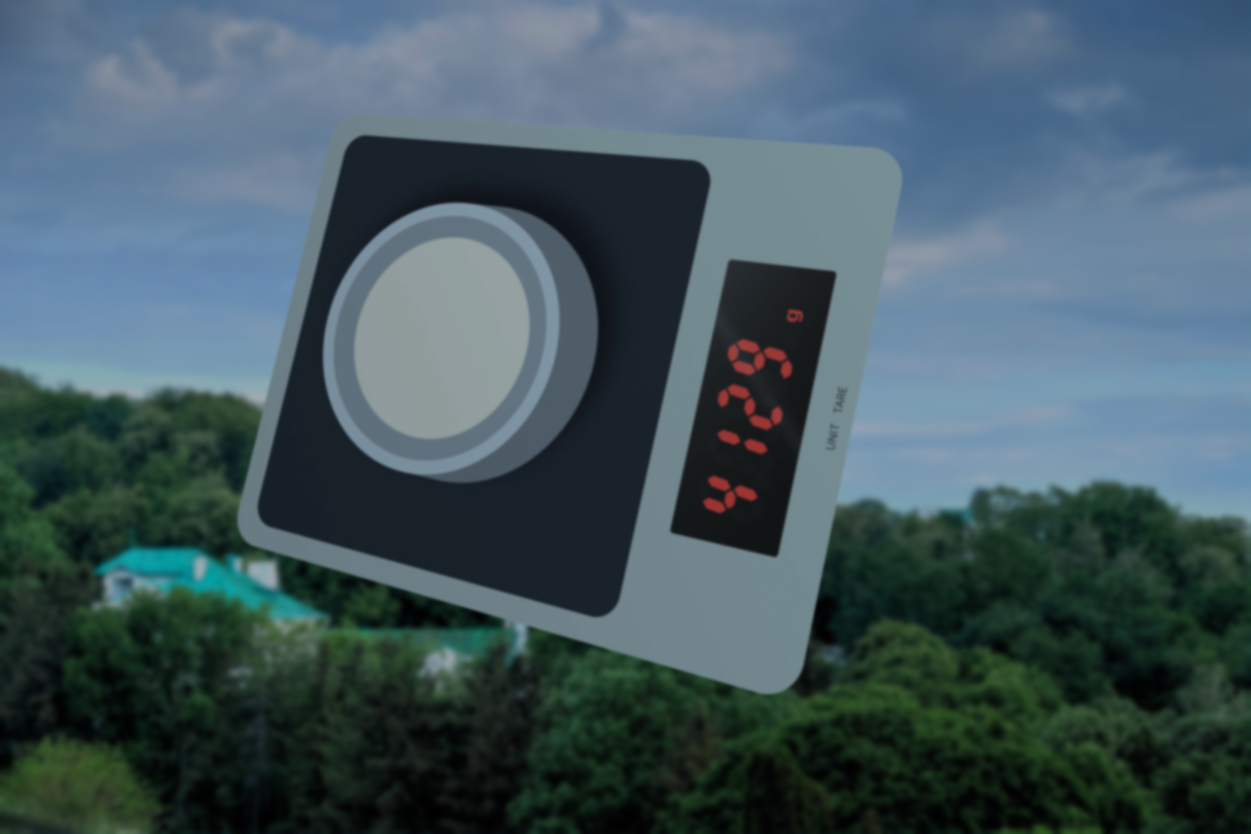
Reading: value=4129 unit=g
